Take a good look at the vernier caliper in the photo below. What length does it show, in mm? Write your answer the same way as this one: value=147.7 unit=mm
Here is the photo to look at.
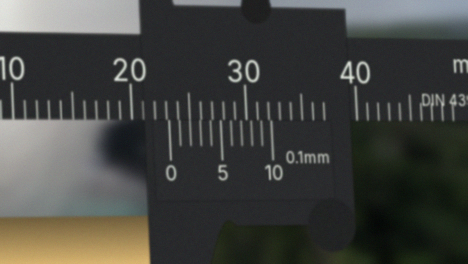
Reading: value=23.2 unit=mm
